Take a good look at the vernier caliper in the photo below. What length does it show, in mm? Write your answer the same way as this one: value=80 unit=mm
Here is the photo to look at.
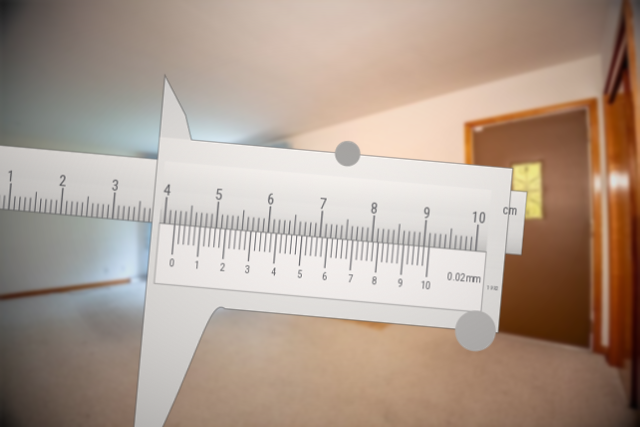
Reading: value=42.0 unit=mm
